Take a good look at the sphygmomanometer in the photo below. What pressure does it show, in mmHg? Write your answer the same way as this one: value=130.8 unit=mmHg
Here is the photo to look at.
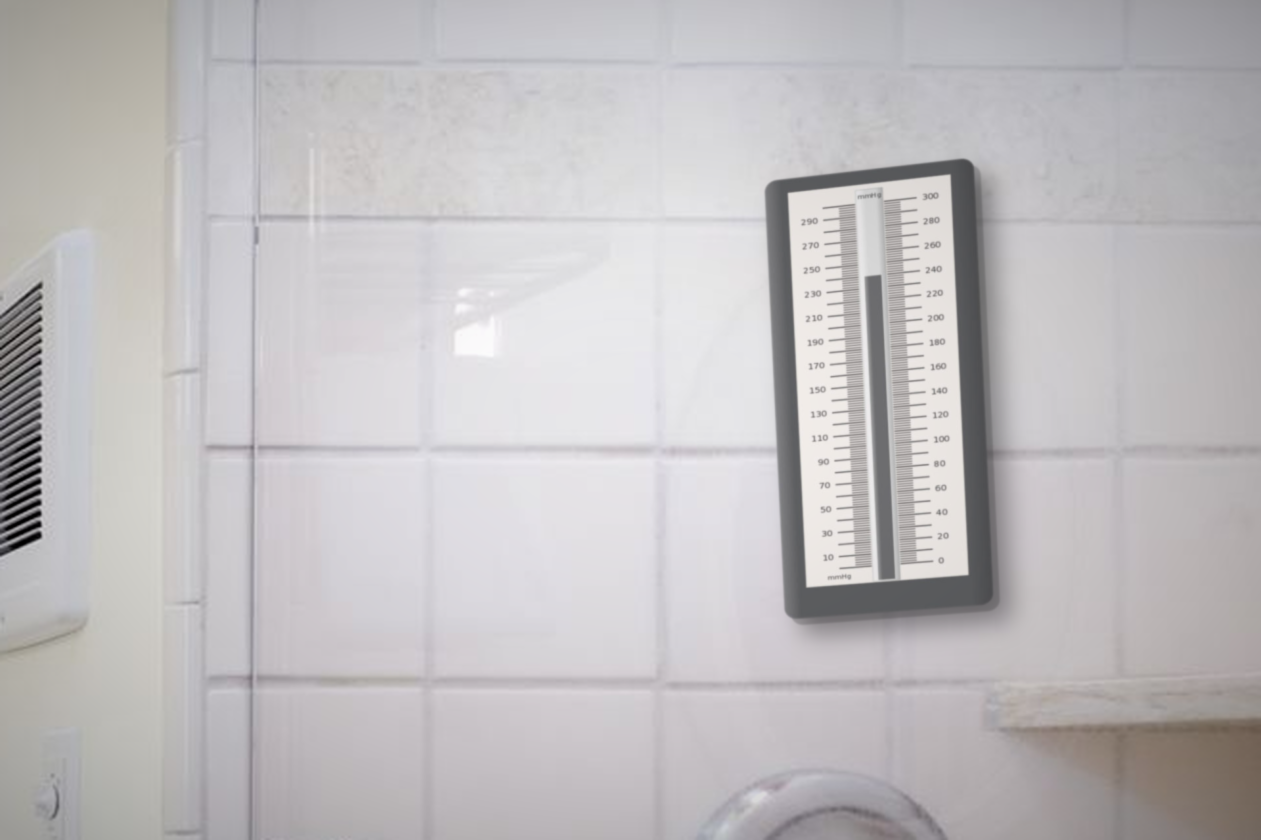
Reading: value=240 unit=mmHg
